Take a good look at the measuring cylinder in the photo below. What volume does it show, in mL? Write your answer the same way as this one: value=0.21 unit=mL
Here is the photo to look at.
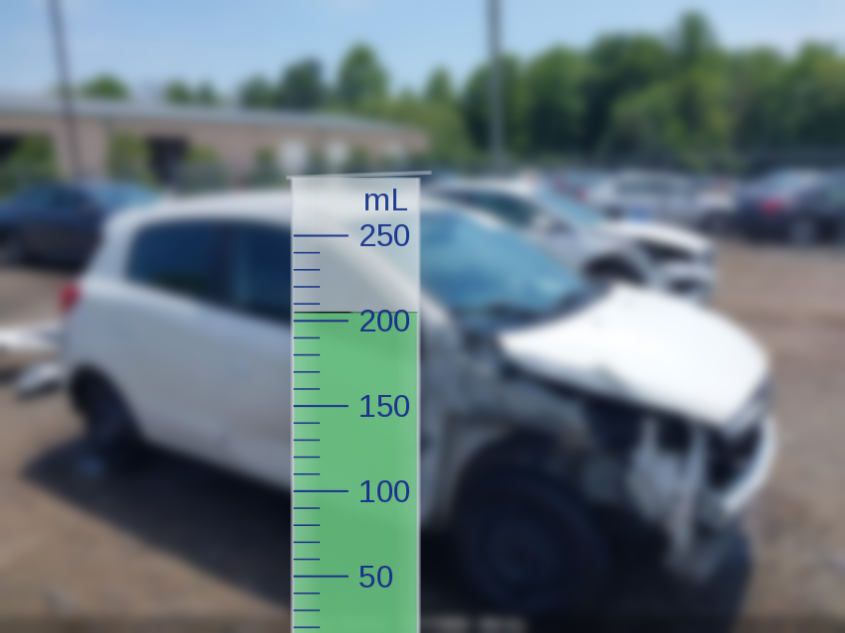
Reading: value=205 unit=mL
